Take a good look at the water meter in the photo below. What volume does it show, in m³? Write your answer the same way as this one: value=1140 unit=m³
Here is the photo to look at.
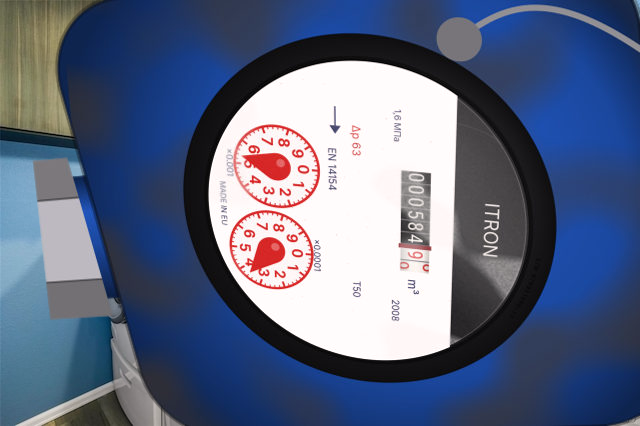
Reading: value=584.9853 unit=m³
